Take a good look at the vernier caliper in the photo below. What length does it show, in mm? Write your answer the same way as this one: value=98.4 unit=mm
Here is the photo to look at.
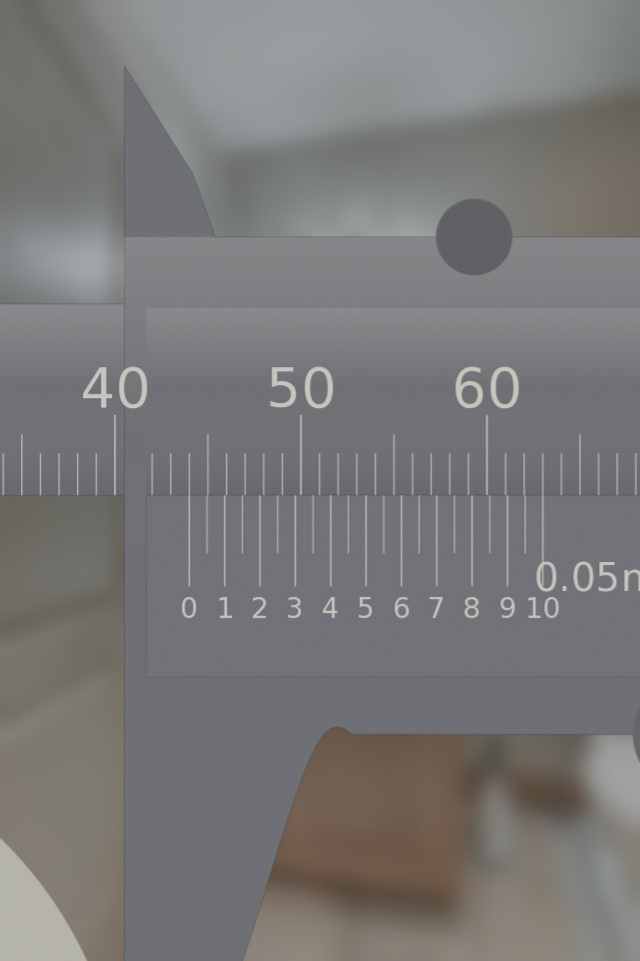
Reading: value=44.0 unit=mm
